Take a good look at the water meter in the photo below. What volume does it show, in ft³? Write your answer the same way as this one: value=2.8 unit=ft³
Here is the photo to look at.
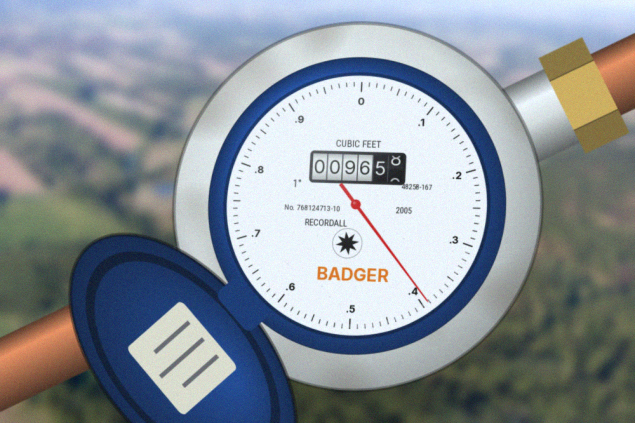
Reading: value=9658.39 unit=ft³
